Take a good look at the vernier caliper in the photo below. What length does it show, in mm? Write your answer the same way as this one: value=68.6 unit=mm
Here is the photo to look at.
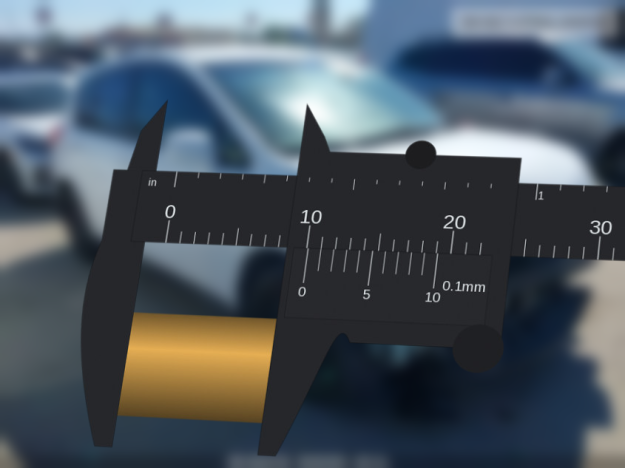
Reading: value=10.1 unit=mm
